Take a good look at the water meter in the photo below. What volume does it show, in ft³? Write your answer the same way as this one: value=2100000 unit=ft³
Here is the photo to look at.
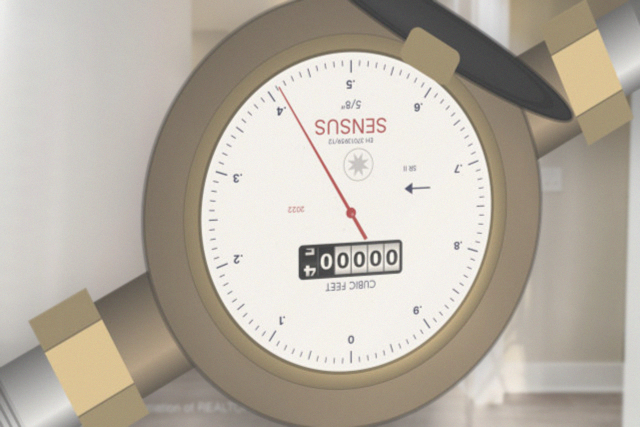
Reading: value=4.41 unit=ft³
